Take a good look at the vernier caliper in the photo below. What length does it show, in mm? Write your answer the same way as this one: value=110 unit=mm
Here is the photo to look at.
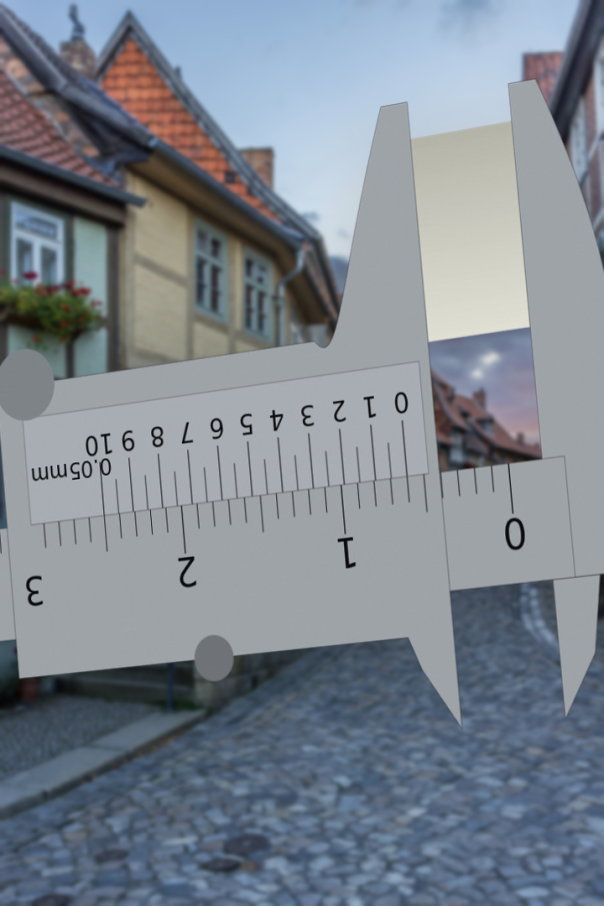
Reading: value=6.0 unit=mm
